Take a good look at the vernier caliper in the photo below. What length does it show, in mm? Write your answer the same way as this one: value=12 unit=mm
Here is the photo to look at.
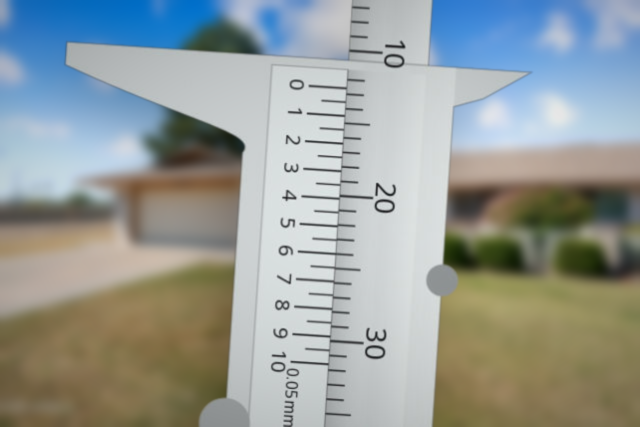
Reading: value=12.6 unit=mm
